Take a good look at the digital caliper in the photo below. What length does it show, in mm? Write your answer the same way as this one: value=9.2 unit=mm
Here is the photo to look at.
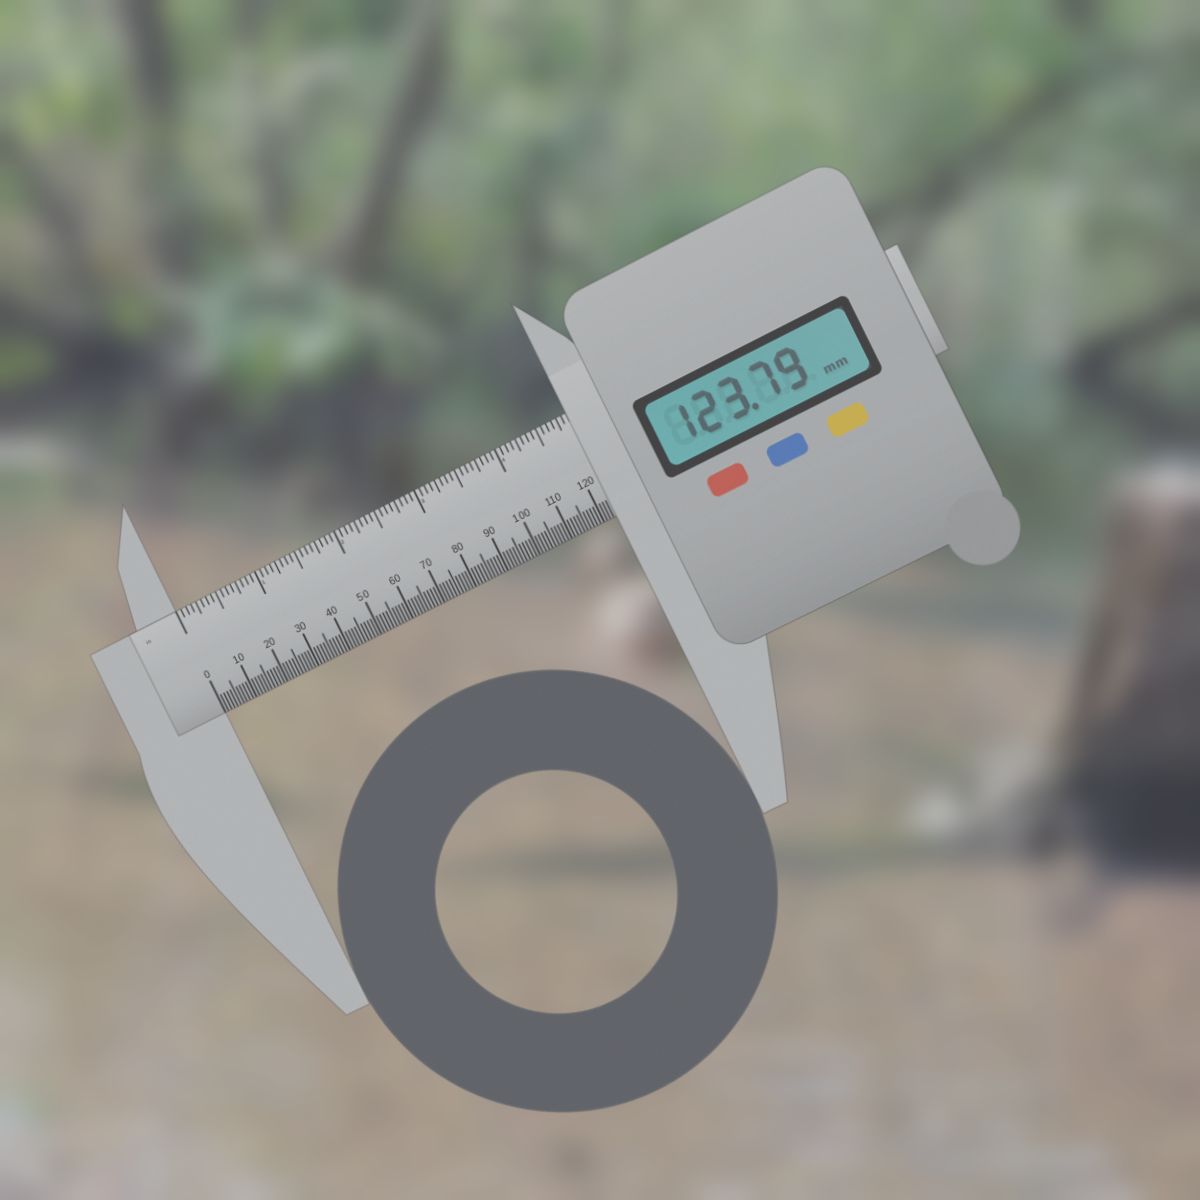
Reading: value=123.79 unit=mm
